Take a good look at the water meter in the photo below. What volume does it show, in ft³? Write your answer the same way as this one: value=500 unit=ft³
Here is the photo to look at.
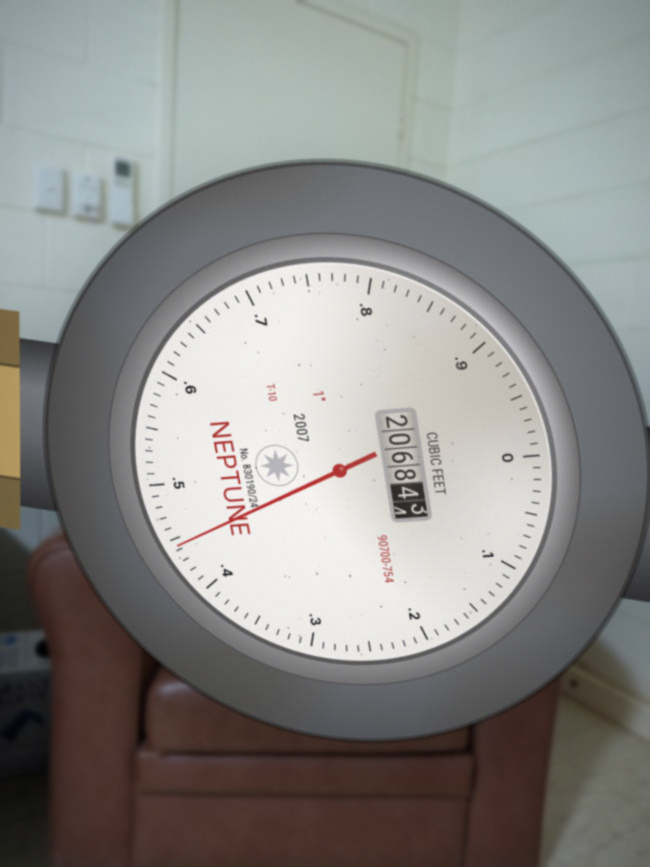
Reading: value=206843.44 unit=ft³
